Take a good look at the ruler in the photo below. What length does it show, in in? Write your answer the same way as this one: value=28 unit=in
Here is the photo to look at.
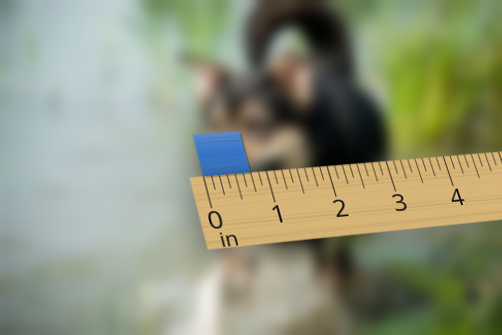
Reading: value=0.75 unit=in
